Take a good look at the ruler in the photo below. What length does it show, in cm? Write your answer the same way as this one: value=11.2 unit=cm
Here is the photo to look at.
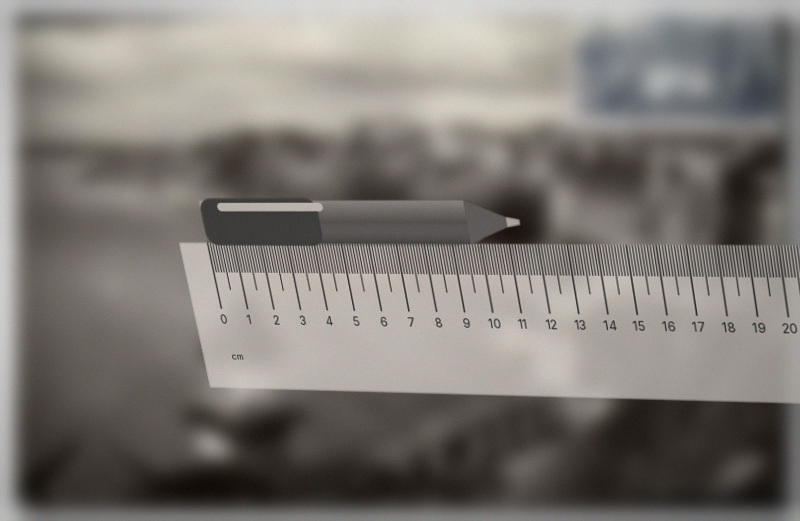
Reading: value=11.5 unit=cm
